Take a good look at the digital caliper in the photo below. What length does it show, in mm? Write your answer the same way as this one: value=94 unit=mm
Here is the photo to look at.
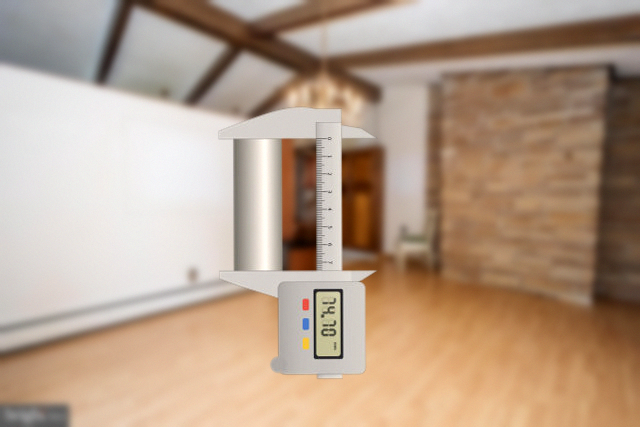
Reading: value=74.70 unit=mm
